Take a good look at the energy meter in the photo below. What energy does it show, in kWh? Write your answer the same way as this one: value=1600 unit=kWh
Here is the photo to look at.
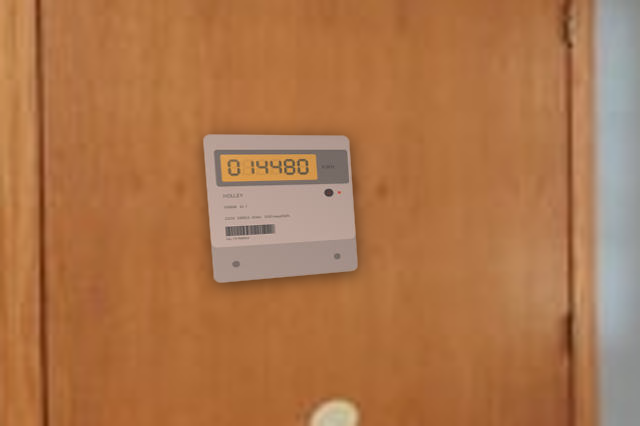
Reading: value=14480 unit=kWh
